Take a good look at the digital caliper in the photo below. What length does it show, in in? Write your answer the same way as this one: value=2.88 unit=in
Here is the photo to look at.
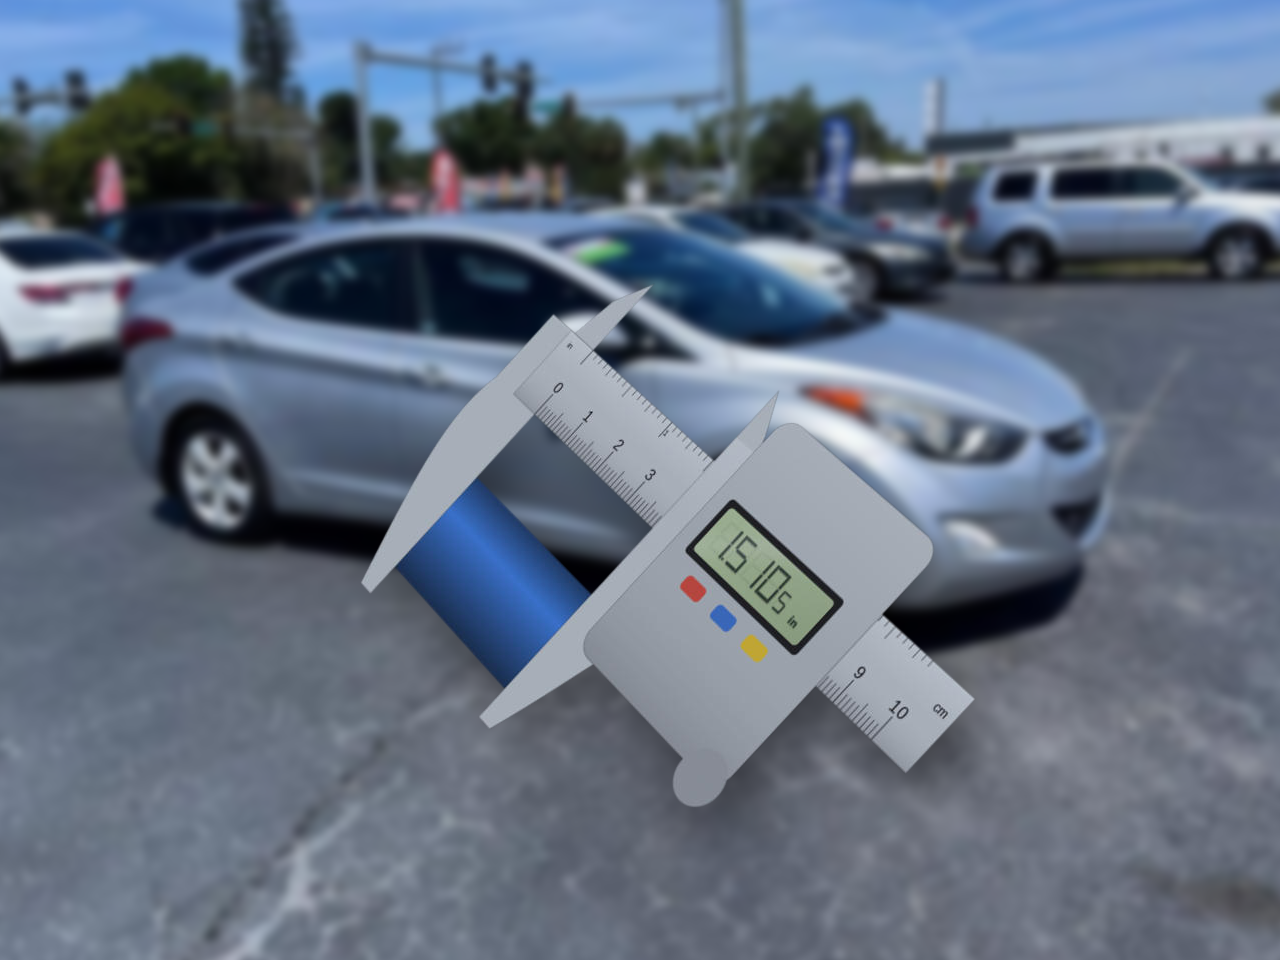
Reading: value=1.5105 unit=in
